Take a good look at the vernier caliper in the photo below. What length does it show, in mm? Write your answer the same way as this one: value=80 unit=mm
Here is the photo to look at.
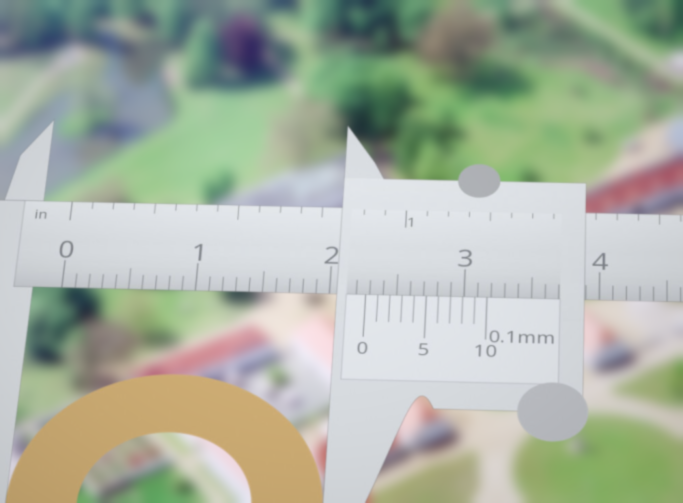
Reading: value=22.7 unit=mm
